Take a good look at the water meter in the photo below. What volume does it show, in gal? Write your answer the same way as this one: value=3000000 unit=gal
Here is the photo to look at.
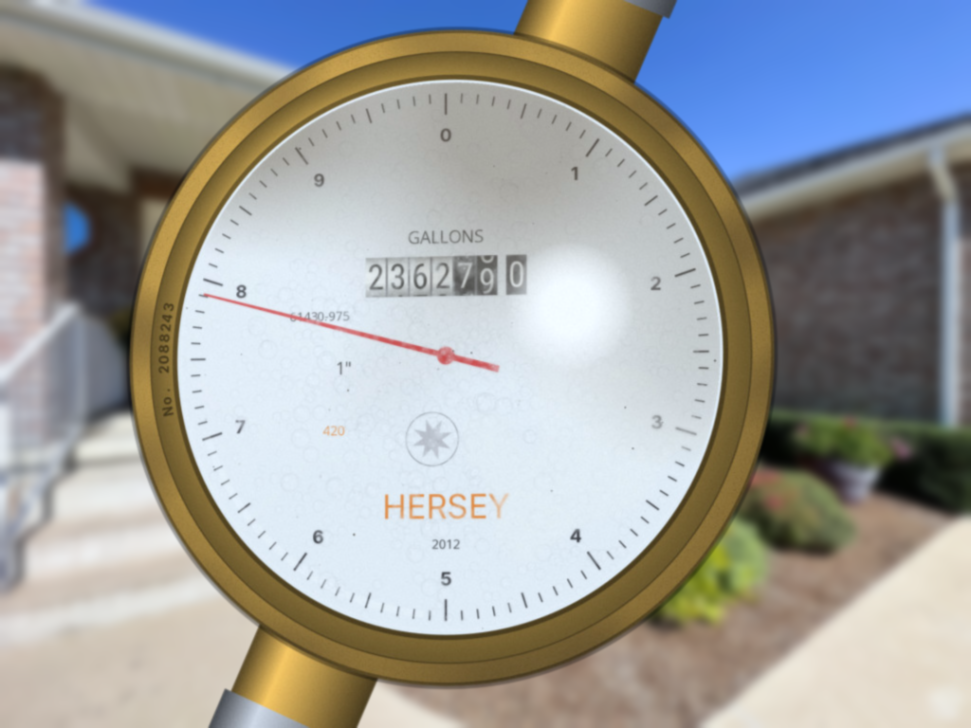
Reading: value=2362787.9 unit=gal
